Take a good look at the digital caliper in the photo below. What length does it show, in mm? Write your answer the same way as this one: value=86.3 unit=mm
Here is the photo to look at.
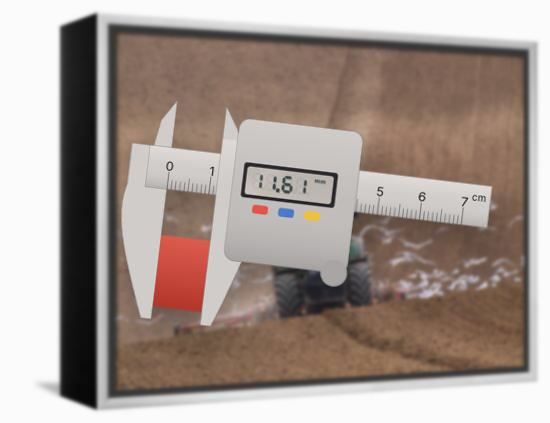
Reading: value=11.61 unit=mm
